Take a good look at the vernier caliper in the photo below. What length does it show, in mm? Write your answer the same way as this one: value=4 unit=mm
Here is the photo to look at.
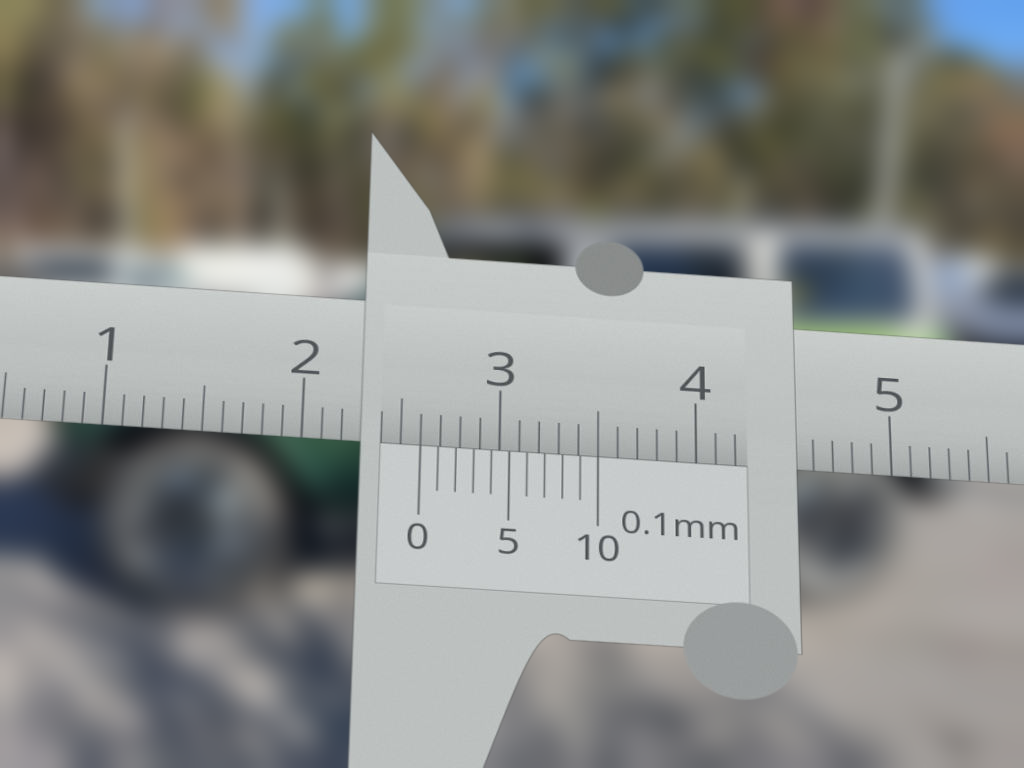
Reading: value=26.0 unit=mm
